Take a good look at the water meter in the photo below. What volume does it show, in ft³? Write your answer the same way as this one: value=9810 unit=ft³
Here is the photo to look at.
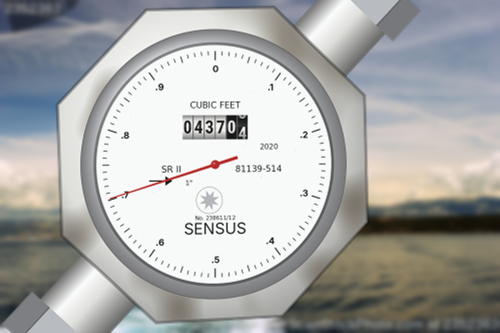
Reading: value=43703.70 unit=ft³
